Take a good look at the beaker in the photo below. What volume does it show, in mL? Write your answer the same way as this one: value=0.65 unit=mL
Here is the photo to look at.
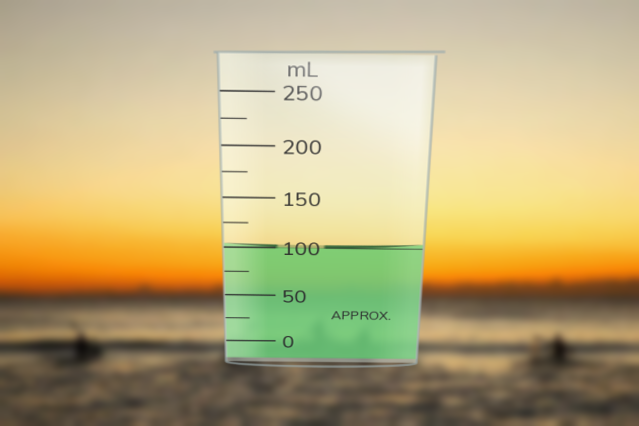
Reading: value=100 unit=mL
